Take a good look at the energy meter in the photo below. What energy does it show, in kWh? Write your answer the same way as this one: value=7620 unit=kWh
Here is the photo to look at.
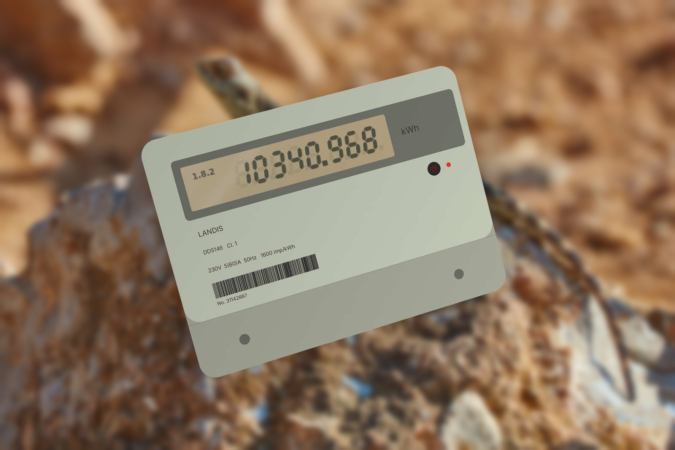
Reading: value=10340.968 unit=kWh
